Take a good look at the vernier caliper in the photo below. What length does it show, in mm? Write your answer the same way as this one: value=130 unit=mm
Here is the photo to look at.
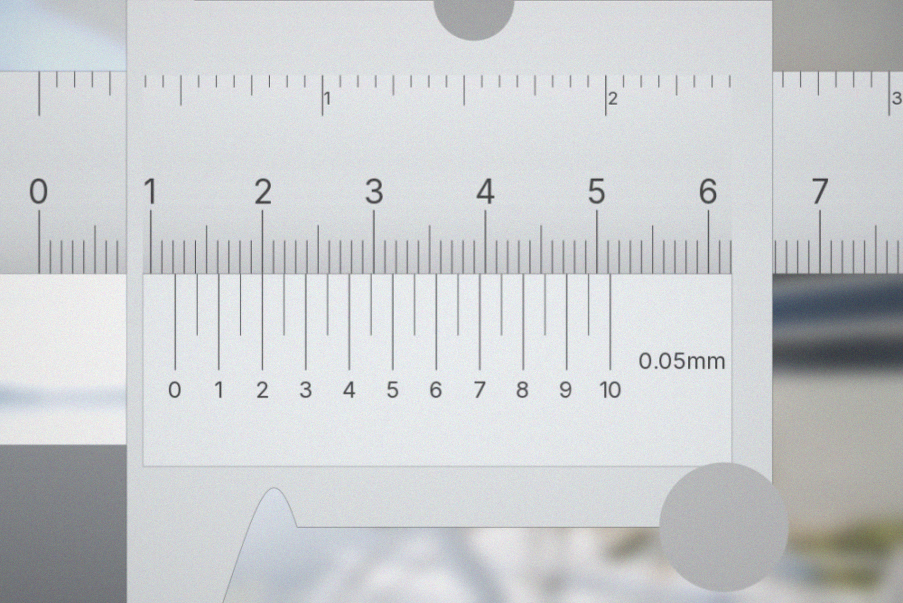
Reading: value=12.2 unit=mm
